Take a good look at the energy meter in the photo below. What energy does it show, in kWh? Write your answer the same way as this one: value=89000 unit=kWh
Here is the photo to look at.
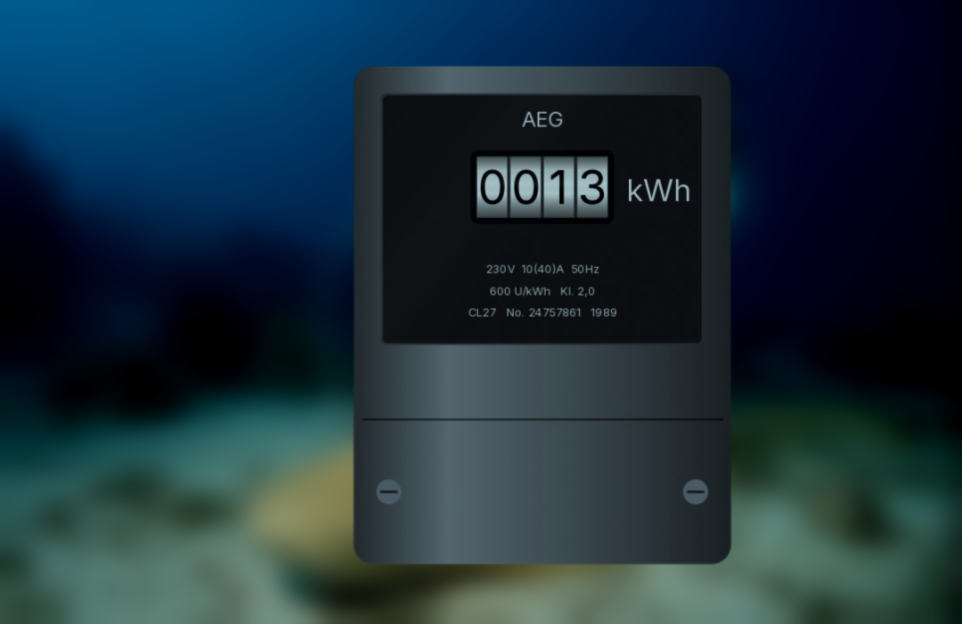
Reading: value=13 unit=kWh
